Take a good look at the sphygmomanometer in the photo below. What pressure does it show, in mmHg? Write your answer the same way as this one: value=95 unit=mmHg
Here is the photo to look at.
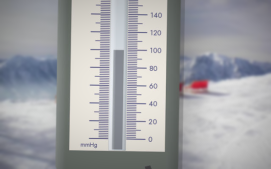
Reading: value=100 unit=mmHg
